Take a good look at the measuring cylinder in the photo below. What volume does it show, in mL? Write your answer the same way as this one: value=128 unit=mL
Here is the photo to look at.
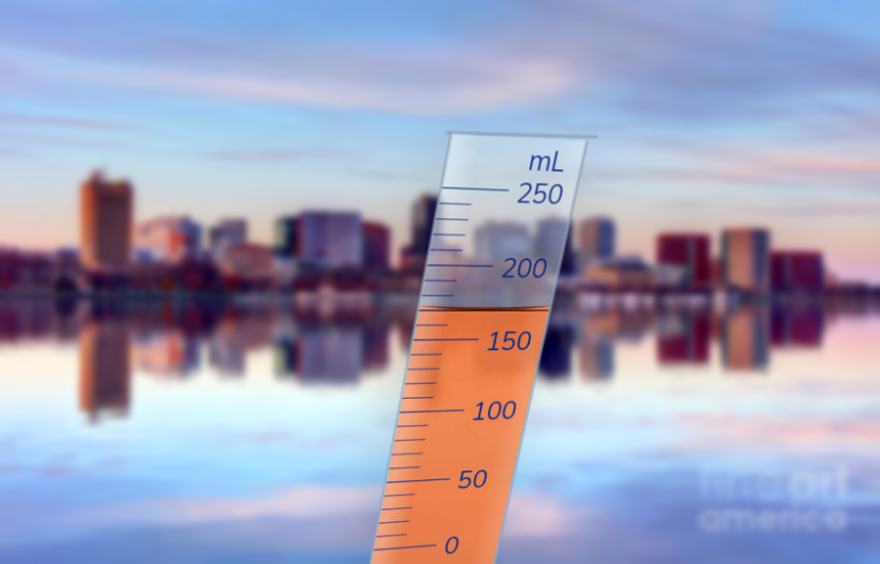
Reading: value=170 unit=mL
